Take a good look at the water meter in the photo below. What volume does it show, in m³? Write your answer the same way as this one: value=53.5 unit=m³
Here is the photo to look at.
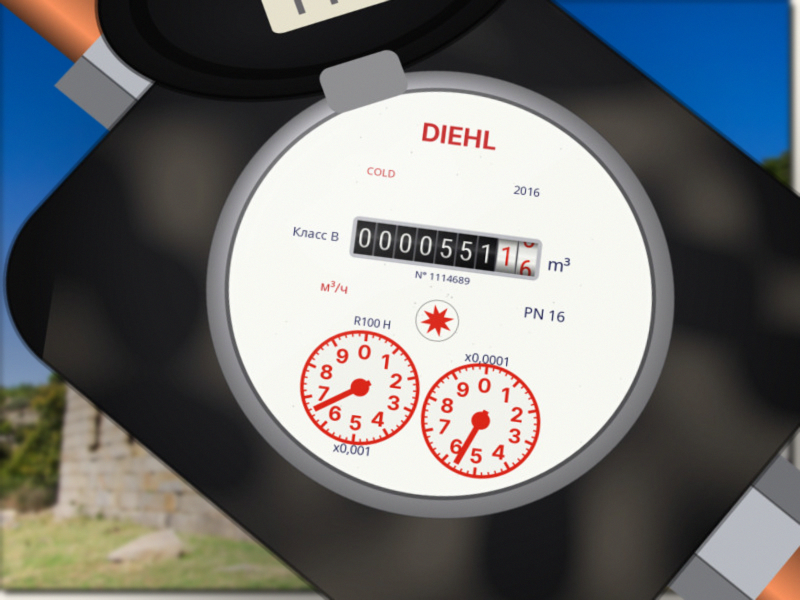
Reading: value=551.1565 unit=m³
